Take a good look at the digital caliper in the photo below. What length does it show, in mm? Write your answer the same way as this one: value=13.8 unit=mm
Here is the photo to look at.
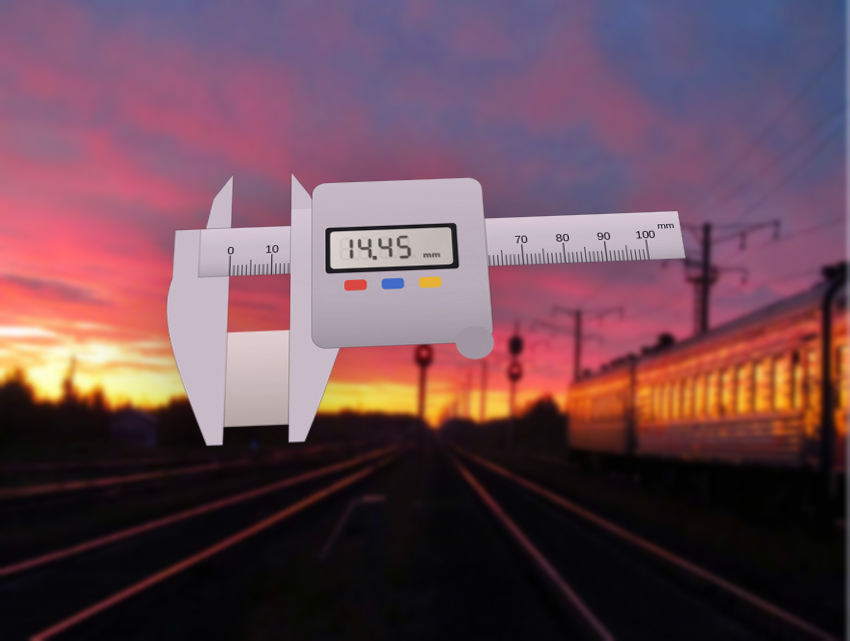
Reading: value=14.45 unit=mm
